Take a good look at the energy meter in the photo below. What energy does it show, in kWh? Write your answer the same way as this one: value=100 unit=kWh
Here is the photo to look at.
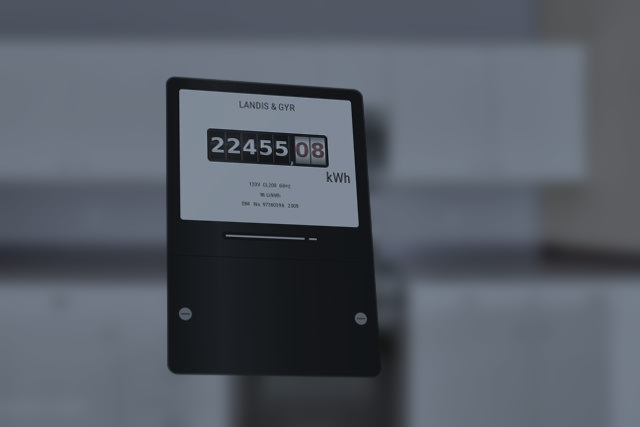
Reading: value=22455.08 unit=kWh
